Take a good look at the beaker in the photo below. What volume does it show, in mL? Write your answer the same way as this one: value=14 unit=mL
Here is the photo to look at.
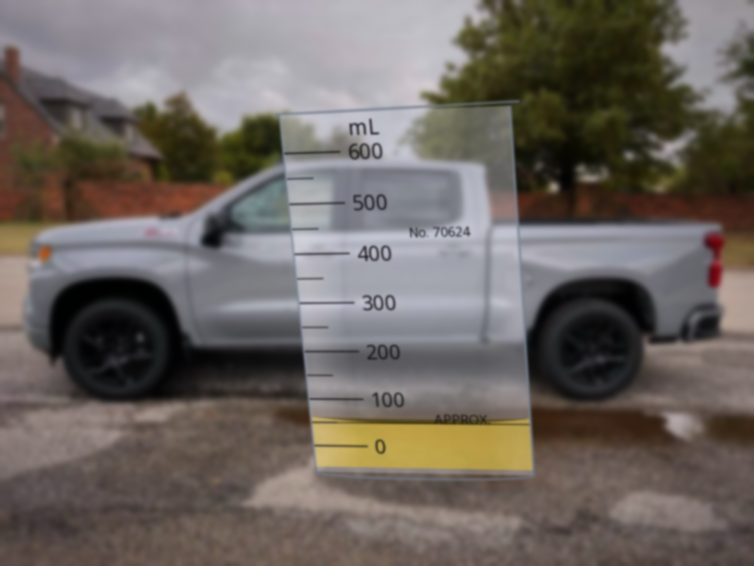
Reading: value=50 unit=mL
